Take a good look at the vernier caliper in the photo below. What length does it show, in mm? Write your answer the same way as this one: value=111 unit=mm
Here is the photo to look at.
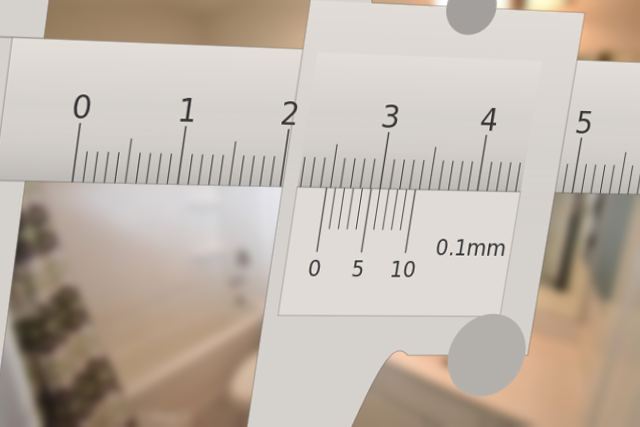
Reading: value=24.6 unit=mm
